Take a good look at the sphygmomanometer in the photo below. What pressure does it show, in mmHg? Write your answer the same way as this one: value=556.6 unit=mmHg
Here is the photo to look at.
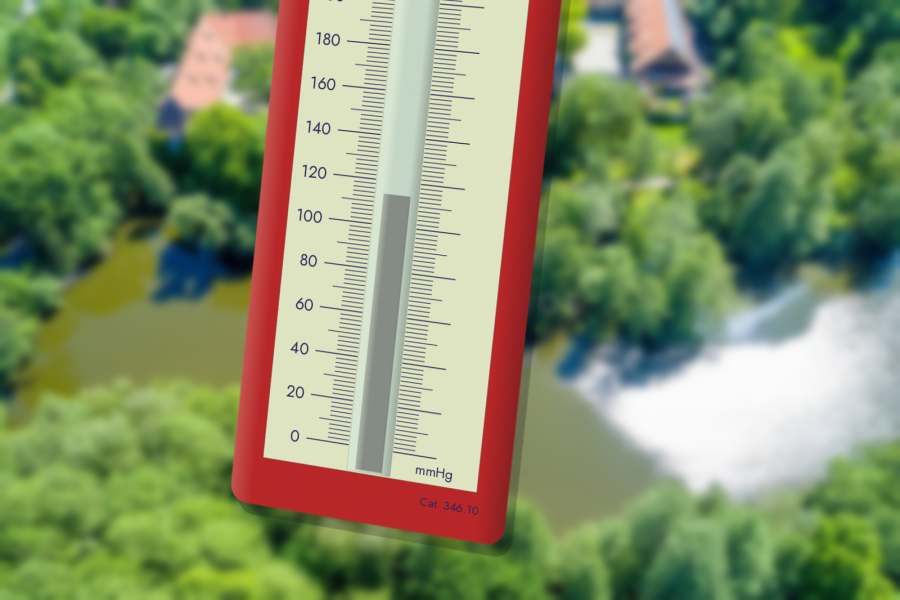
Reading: value=114 unit=mmHg
